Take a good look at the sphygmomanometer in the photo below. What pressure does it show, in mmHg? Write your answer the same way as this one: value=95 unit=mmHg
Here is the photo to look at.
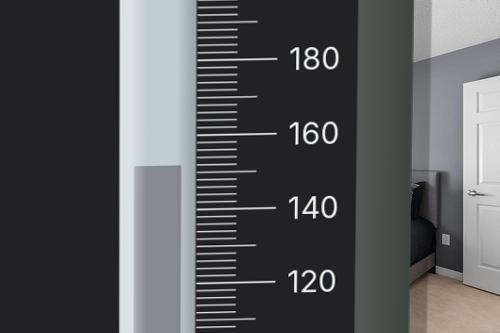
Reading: value=152 unit=mmHg
